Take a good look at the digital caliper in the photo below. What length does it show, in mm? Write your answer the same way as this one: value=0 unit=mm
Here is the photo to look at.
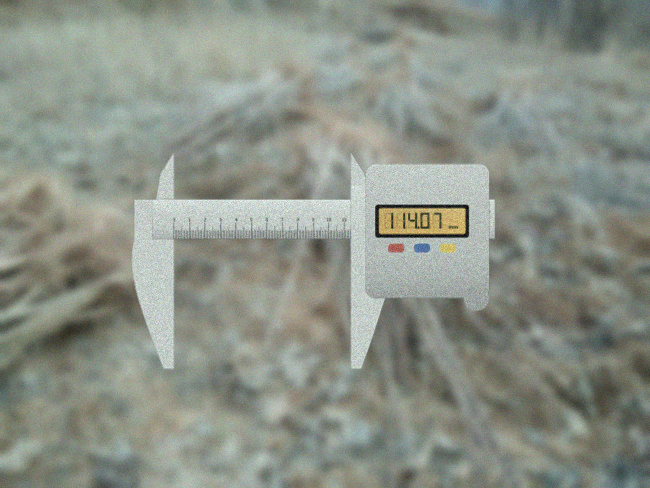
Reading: value=114.07 unit=mm
